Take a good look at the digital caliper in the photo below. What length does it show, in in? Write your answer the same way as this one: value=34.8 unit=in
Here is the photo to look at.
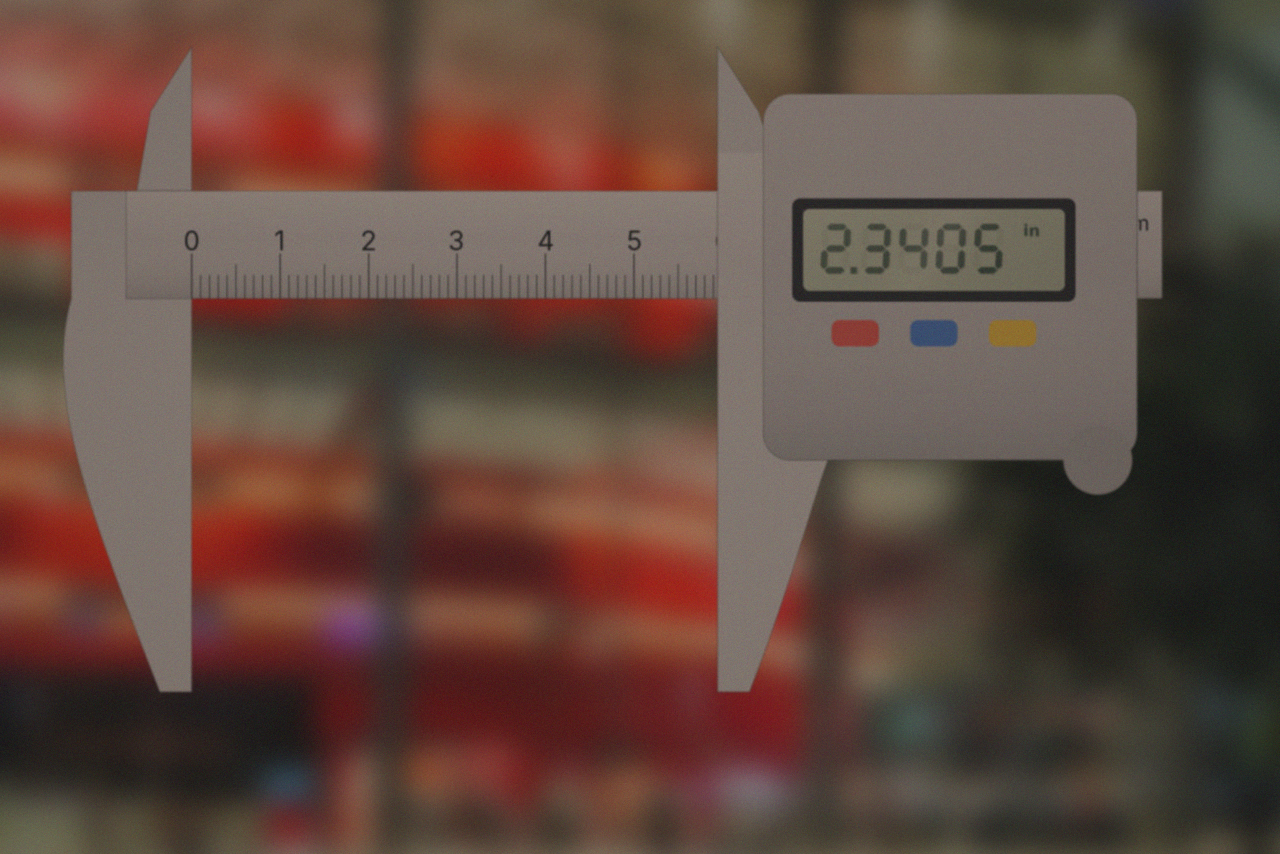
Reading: value=2.3405 unit=in
